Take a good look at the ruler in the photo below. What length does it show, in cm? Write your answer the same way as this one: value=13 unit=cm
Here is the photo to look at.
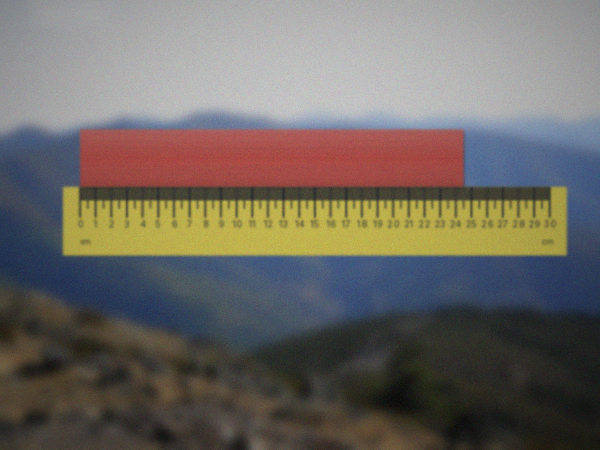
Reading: value=24.5 unit=cm
